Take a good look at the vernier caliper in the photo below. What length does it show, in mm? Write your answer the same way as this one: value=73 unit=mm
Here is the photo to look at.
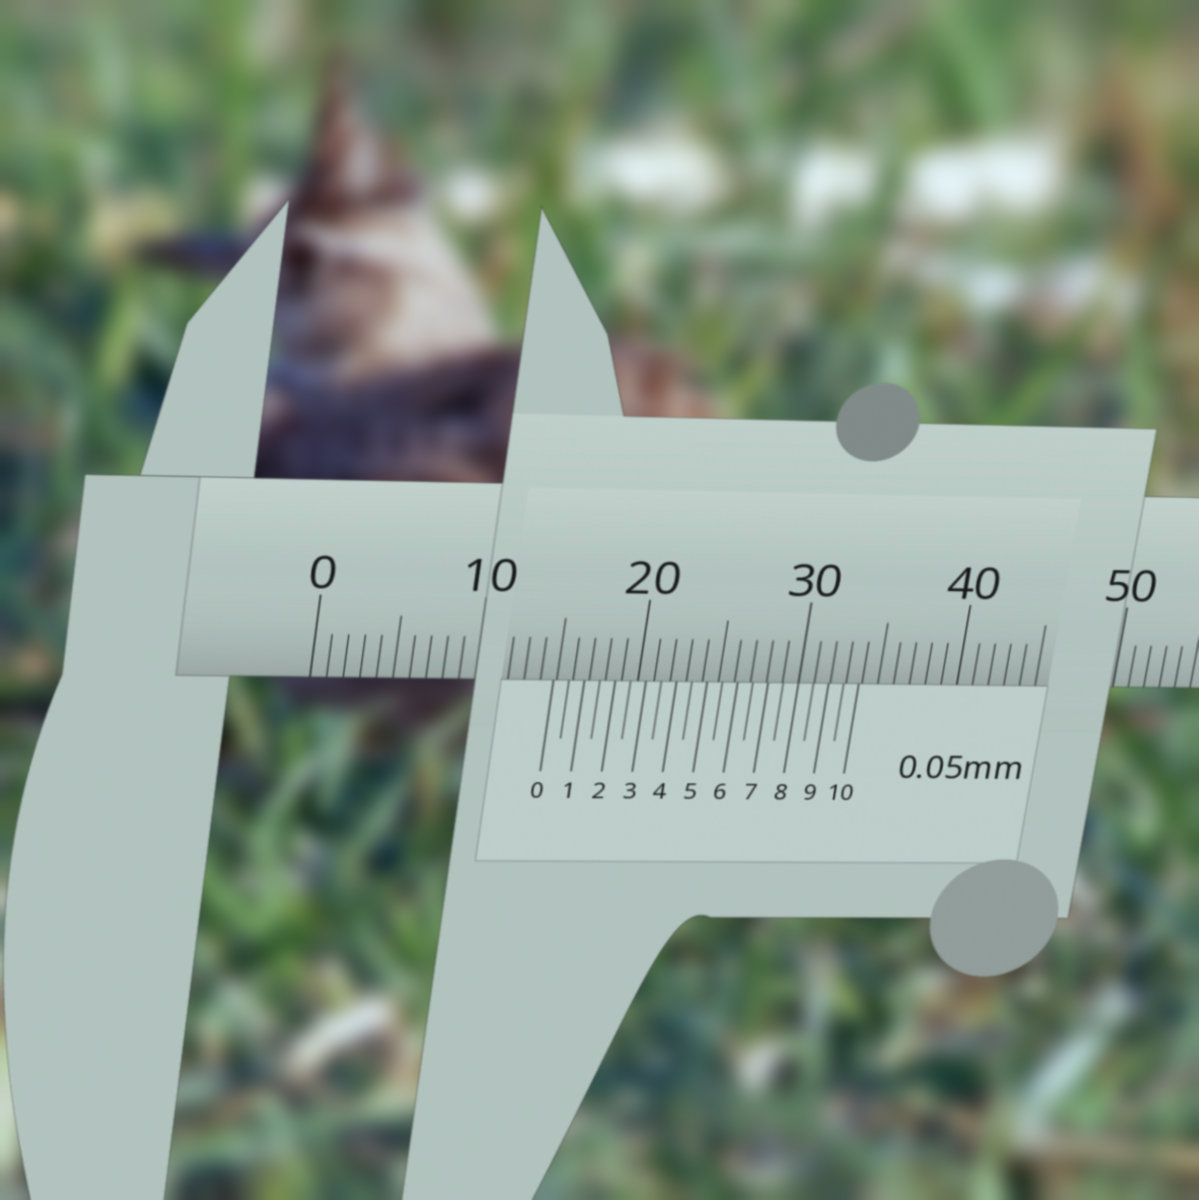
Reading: value=14.8 unit=mm
